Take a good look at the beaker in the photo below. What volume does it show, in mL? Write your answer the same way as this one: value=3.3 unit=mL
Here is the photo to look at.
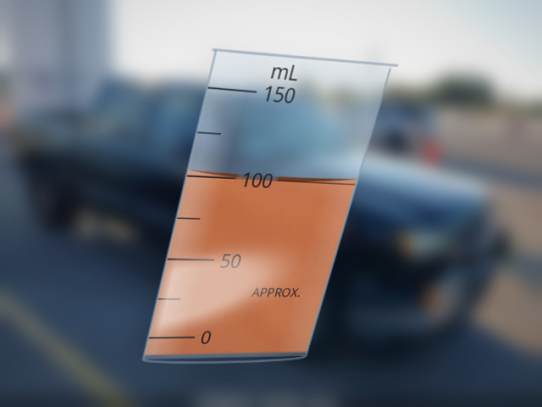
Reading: value=100 unit=mL
